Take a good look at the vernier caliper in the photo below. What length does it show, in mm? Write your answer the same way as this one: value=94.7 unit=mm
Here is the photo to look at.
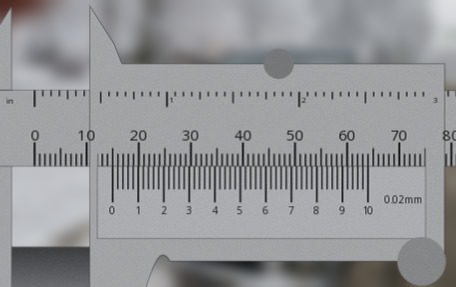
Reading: value=15.0 unit=mm
